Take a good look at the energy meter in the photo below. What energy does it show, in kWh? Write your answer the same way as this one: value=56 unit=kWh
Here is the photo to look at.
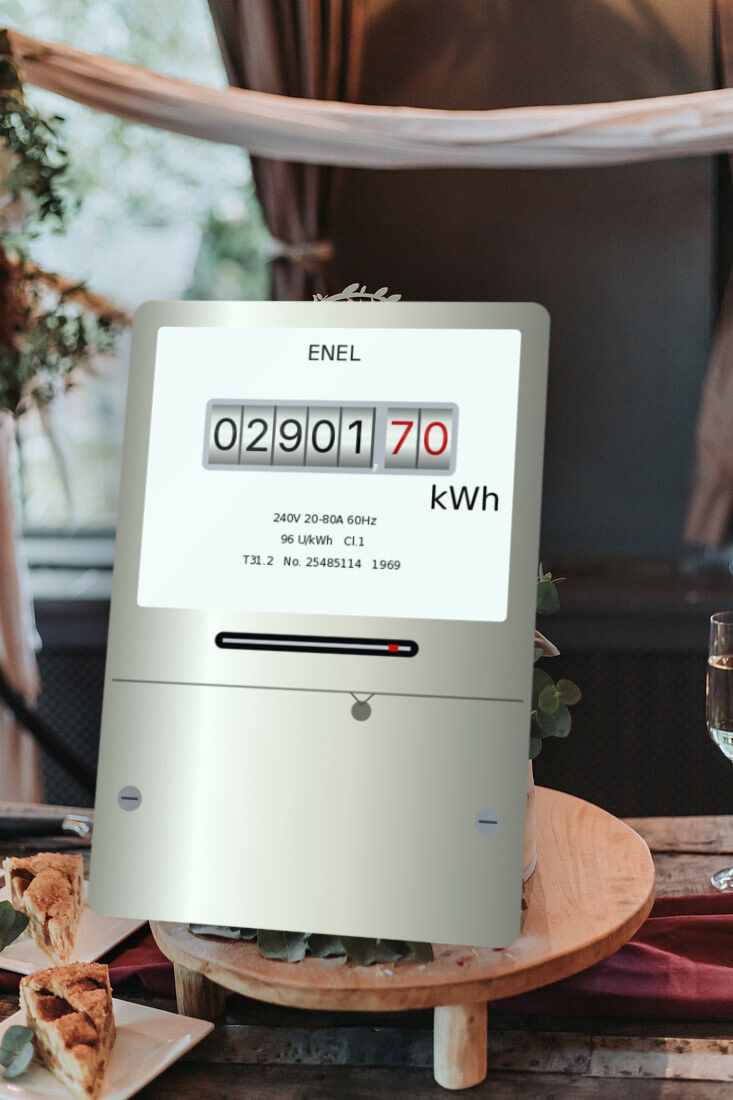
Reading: value=2901.70 unit=kWh
